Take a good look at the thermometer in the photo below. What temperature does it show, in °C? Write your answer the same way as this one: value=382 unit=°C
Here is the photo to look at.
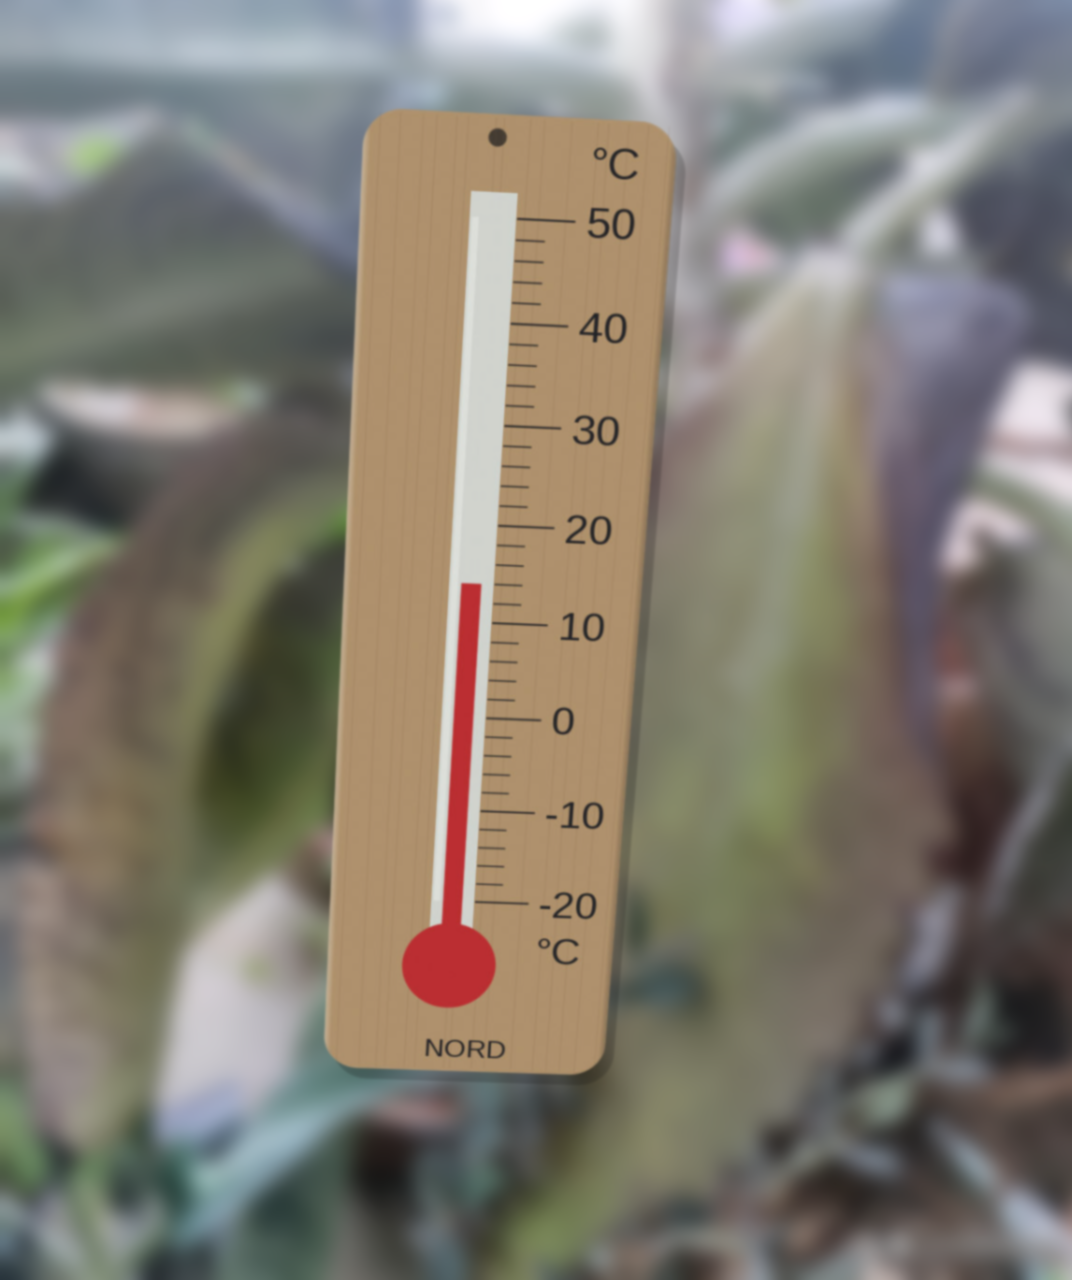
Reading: value=14 unit=°C
